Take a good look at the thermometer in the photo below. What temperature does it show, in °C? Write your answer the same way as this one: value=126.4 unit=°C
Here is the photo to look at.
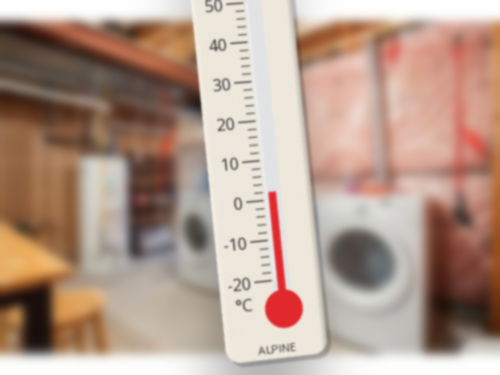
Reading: value=2 unit=°C
